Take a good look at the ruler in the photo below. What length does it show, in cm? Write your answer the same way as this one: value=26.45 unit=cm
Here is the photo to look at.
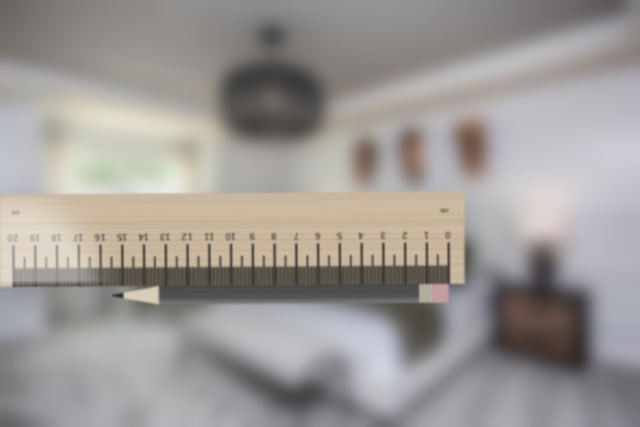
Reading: value=15.5 unit=cm
